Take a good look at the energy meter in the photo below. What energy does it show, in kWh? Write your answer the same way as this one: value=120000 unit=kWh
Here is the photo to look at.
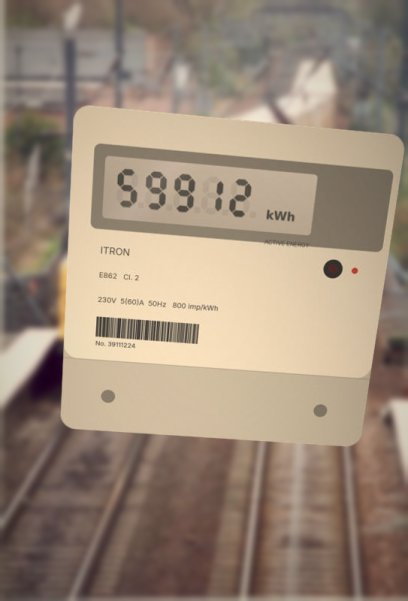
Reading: value=59912 unit=kWh
